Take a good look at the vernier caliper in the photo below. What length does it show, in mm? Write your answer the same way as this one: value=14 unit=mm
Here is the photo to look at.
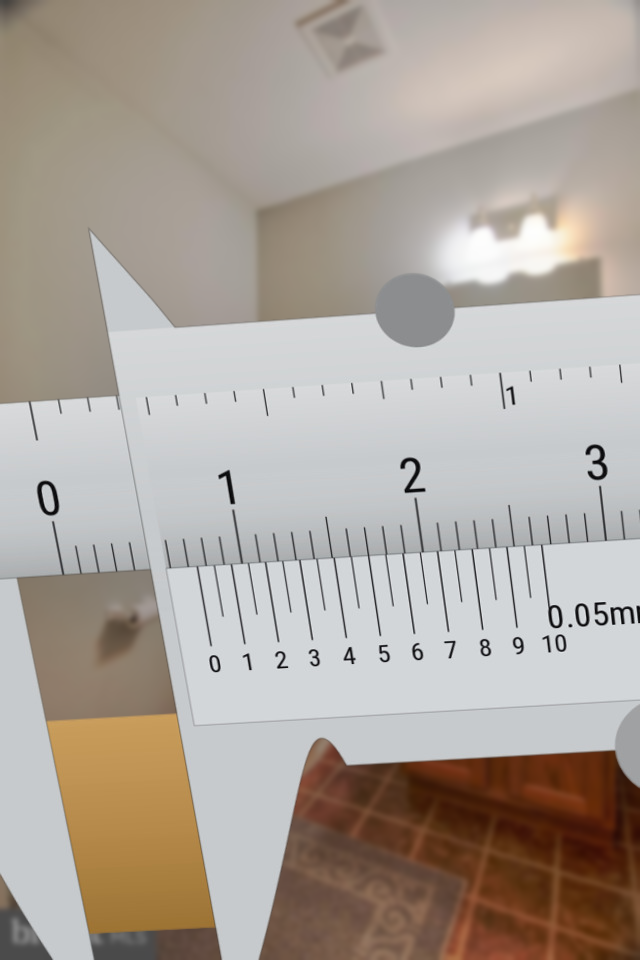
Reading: value=7.5 unit=mm
